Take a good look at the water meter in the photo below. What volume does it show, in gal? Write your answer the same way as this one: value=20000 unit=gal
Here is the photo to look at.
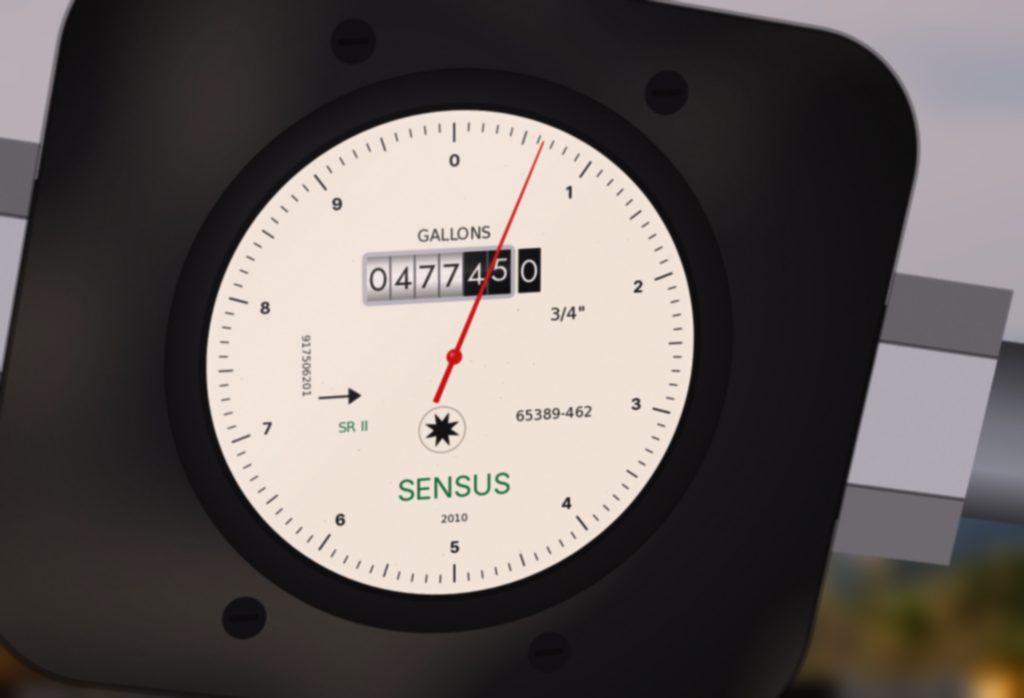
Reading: value=477450.6 unit=gal
